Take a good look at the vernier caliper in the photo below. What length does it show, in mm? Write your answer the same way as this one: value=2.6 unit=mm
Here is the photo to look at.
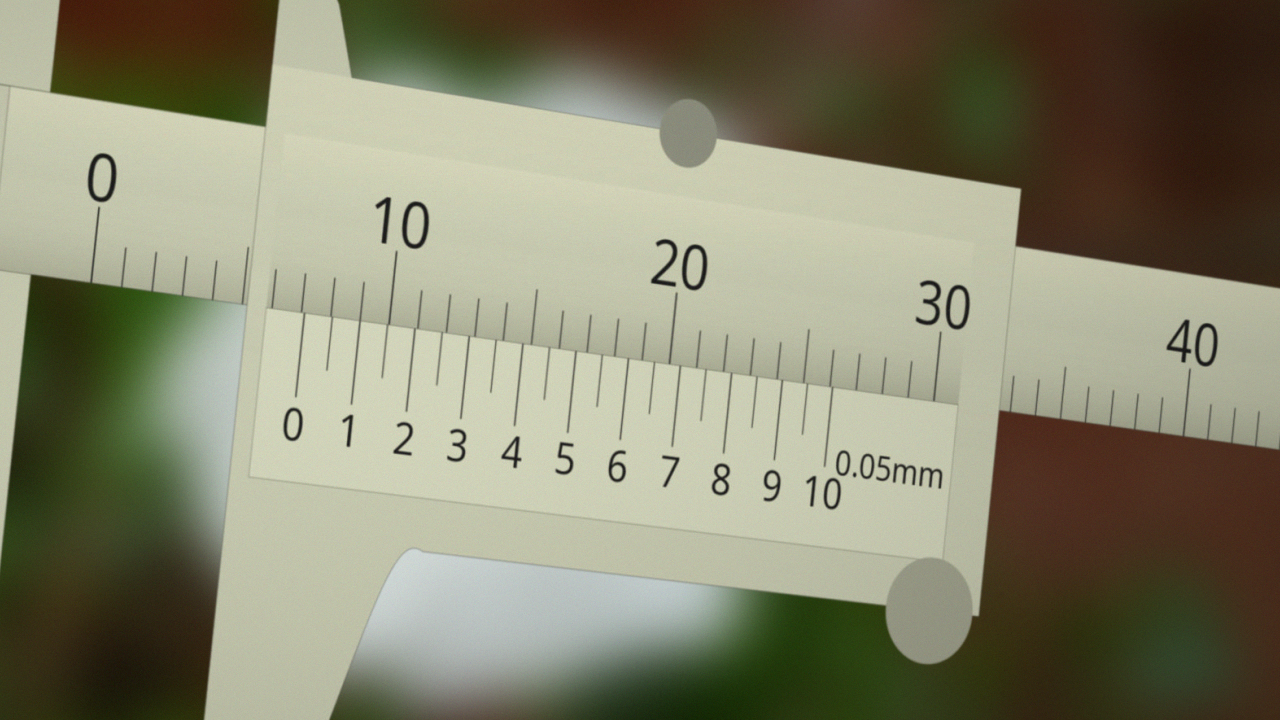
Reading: value=7.10 unit=mm
